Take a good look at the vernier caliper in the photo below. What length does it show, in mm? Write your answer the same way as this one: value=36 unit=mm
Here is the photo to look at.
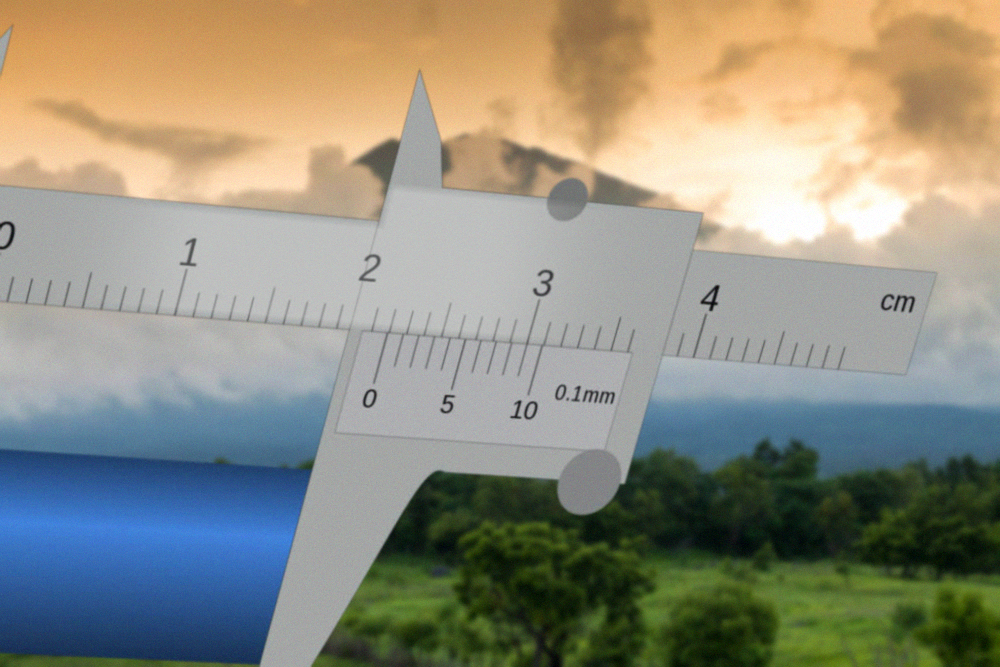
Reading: value=21.9 unit=mm
